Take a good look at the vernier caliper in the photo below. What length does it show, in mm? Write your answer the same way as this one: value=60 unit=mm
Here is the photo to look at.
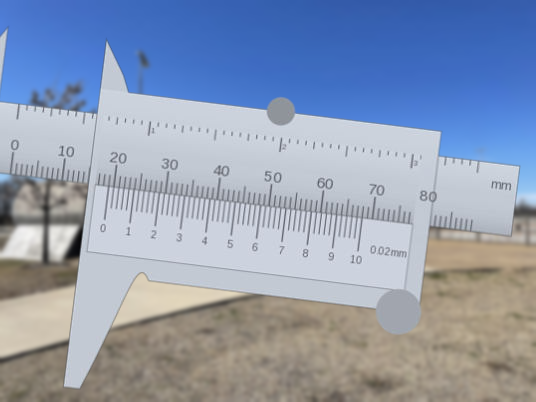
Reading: value=19.0 unit=mm
